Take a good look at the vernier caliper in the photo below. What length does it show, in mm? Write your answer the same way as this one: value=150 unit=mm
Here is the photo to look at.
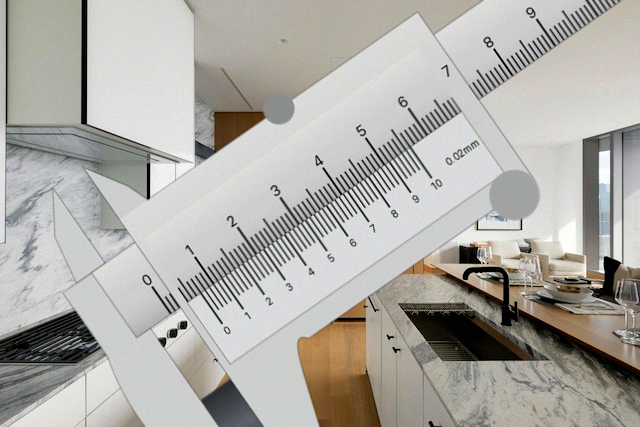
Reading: value=7.0 unit=mm
